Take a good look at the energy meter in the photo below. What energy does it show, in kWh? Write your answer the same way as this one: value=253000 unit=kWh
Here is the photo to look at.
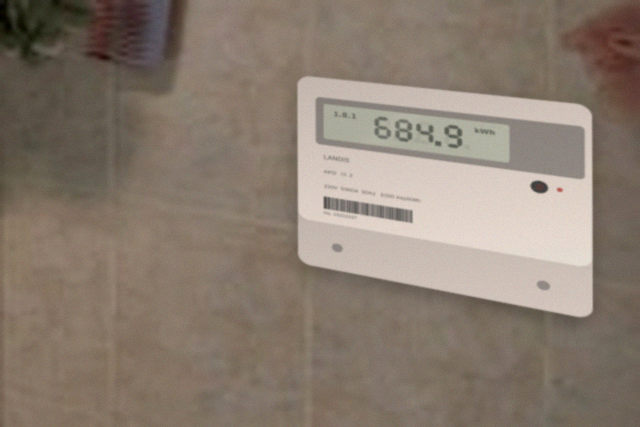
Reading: value=684.9 unit=kWh
